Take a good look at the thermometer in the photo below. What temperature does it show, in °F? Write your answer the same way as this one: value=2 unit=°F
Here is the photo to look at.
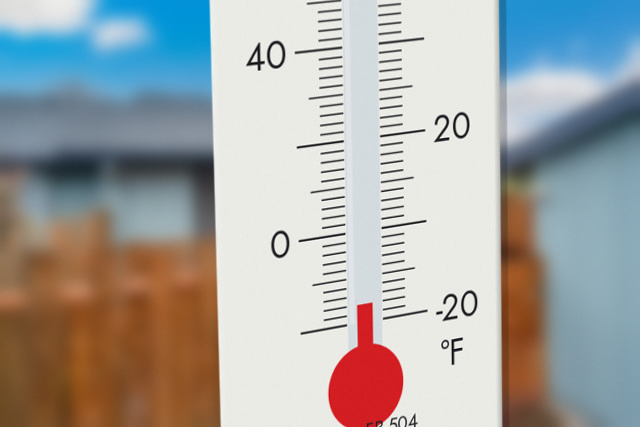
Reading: value=-16 unit=°F
